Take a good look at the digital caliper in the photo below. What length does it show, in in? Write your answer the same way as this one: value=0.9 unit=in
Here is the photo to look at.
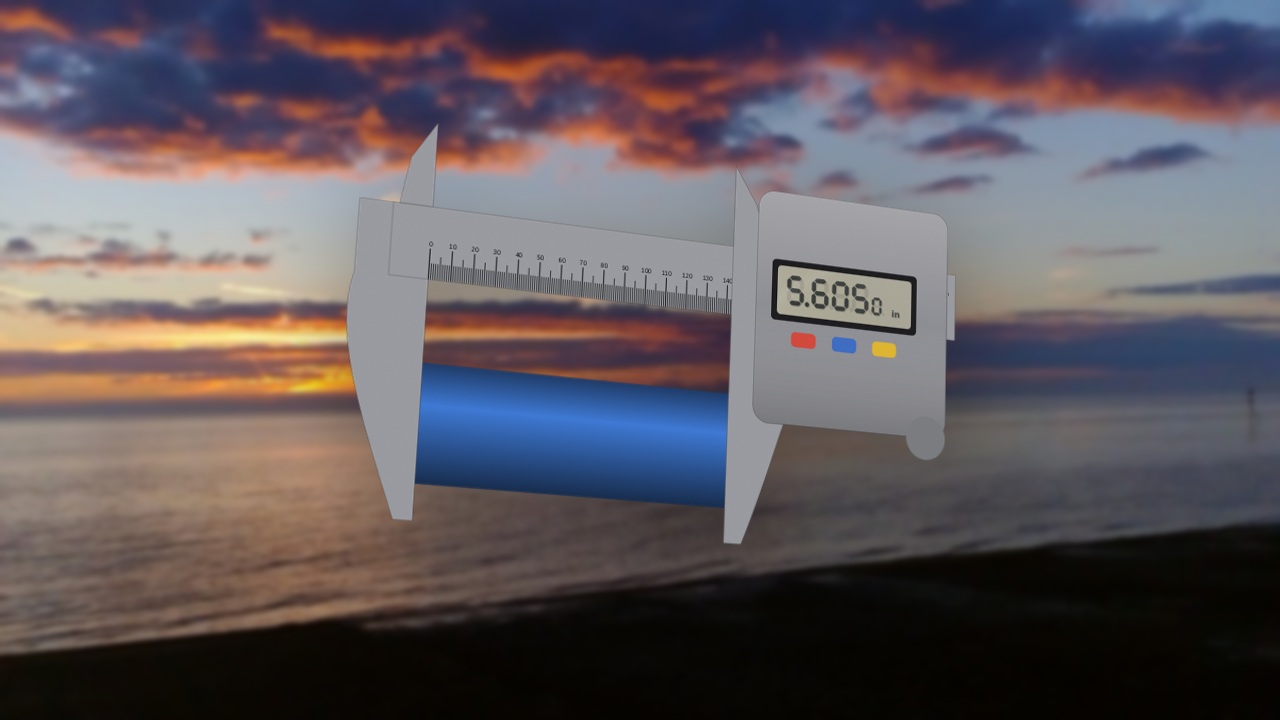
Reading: value=5.6050 unit=in
